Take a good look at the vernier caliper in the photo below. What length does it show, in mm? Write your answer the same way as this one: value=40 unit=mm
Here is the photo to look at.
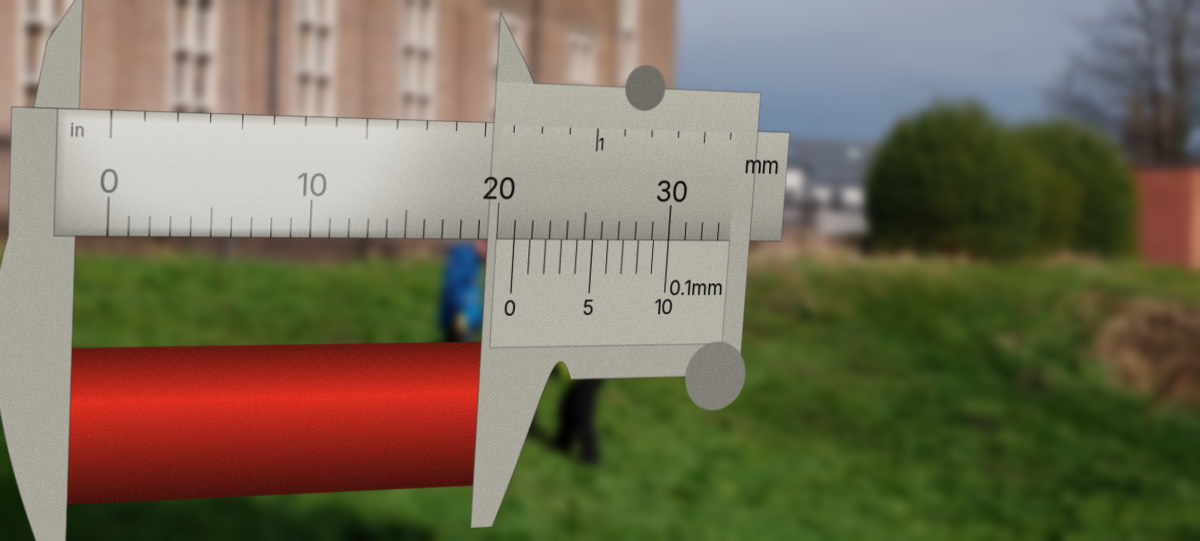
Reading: value=21.0 unit=mm
